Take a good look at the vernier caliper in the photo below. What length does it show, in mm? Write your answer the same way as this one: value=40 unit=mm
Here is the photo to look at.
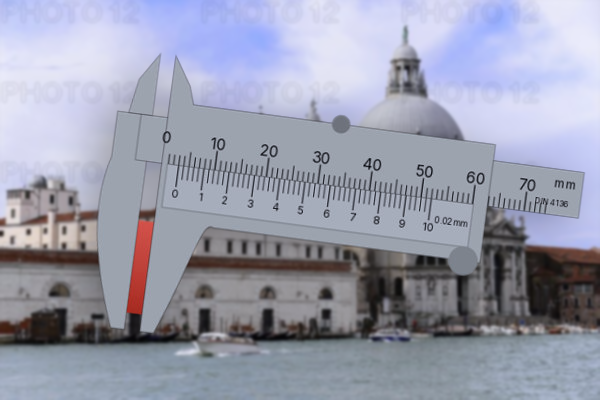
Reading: value=3.0 unit=mm
